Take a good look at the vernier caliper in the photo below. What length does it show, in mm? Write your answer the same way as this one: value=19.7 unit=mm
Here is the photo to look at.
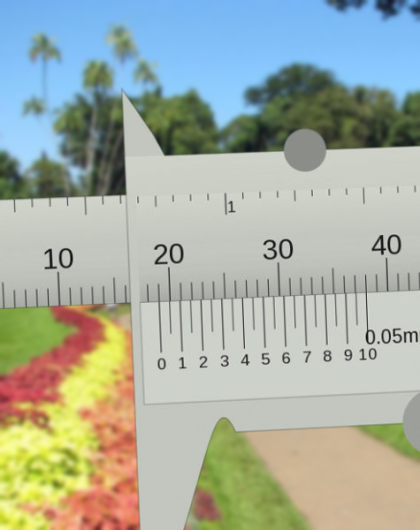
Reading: value=19.0 unit=mm
